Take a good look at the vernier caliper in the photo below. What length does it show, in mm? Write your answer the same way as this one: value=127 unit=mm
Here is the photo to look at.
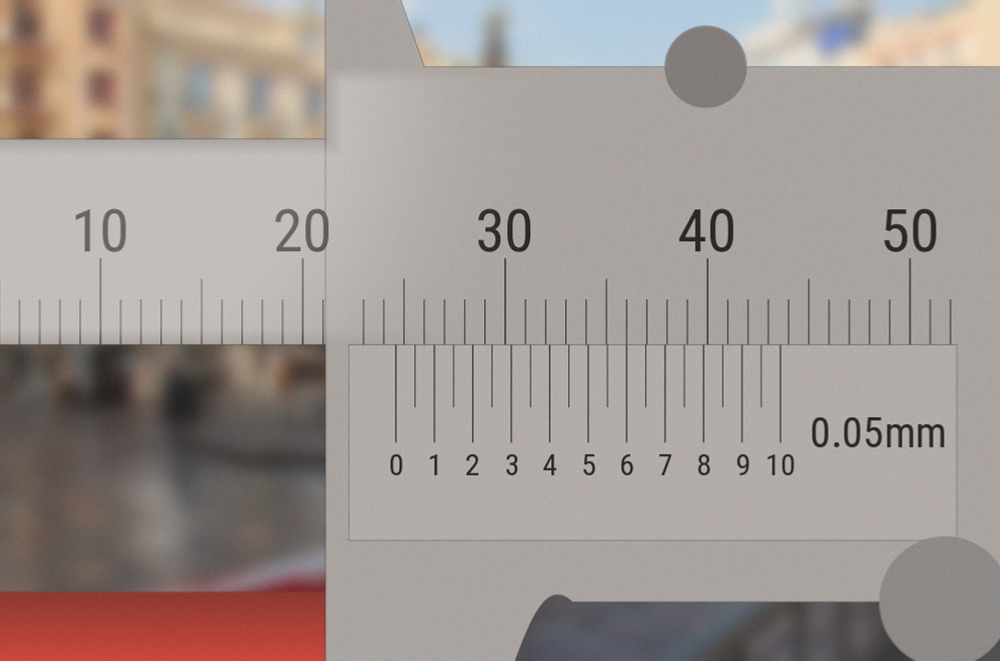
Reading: value=24.6 unit=mm
